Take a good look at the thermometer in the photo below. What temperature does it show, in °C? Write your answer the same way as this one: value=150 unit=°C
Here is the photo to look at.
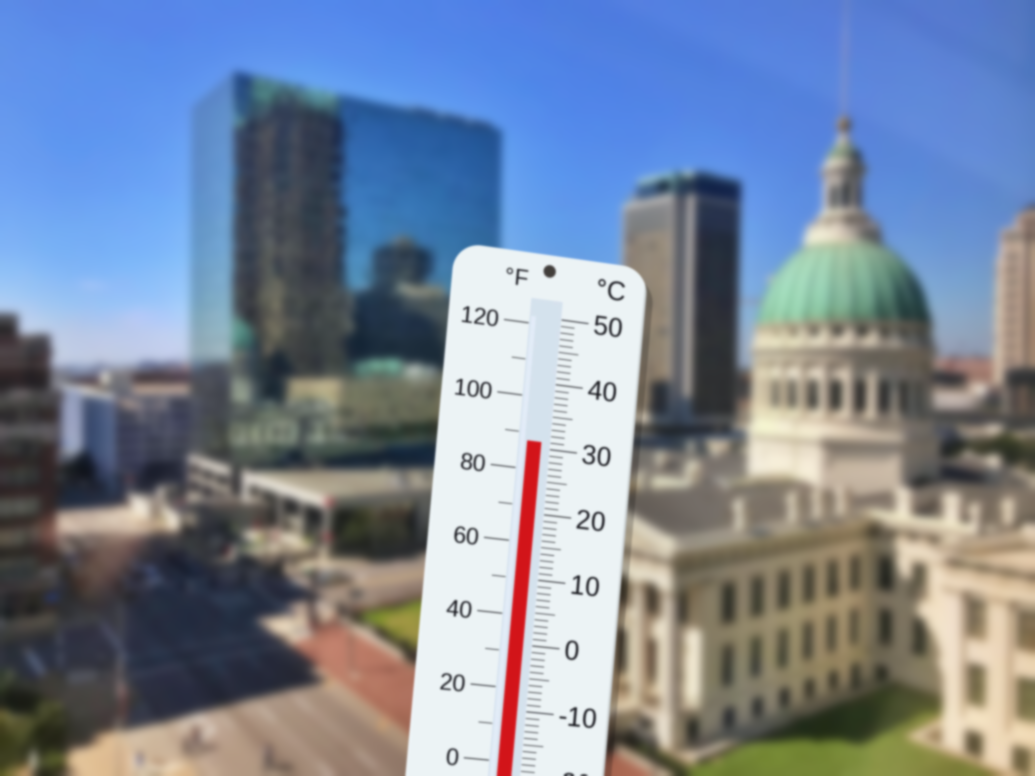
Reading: value=31 unit=°C
